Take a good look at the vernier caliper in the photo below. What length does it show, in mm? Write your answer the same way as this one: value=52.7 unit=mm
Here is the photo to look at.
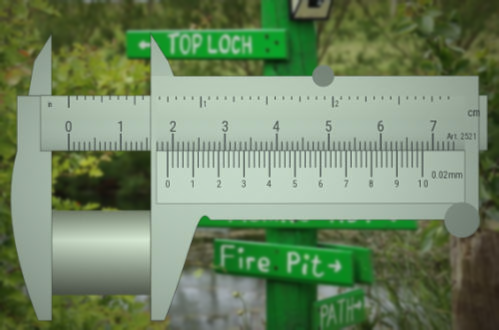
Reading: value=19.0 unit=mm
